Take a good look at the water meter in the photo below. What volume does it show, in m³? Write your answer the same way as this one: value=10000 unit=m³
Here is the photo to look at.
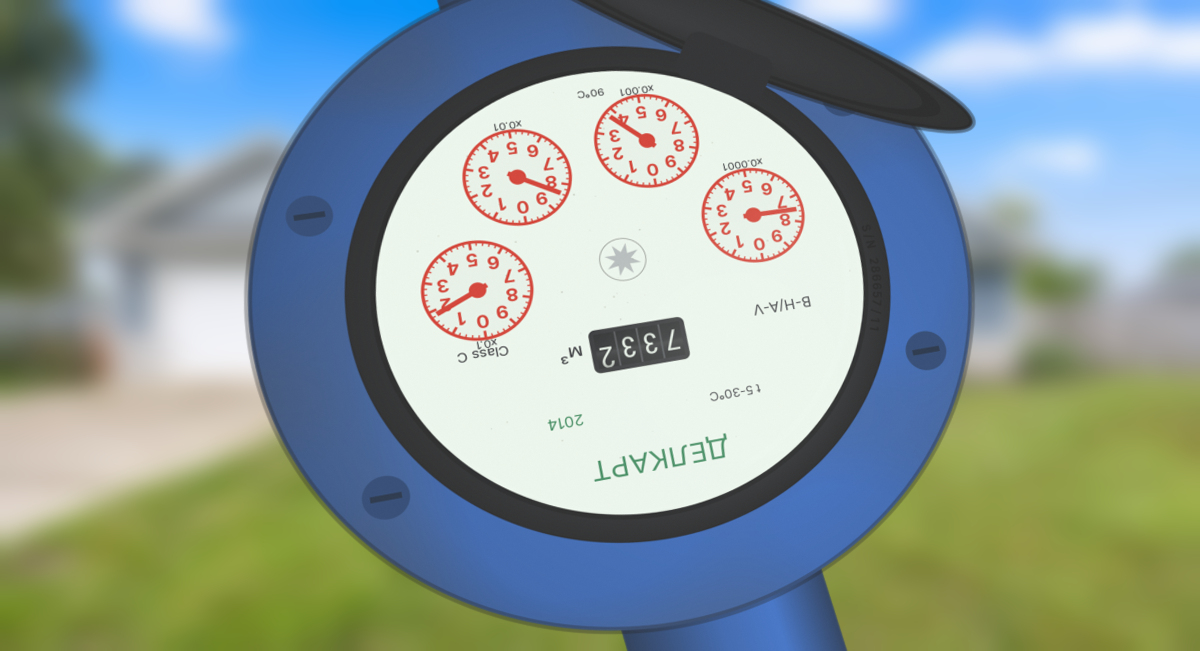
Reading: value=7332.1837 unit=m³
